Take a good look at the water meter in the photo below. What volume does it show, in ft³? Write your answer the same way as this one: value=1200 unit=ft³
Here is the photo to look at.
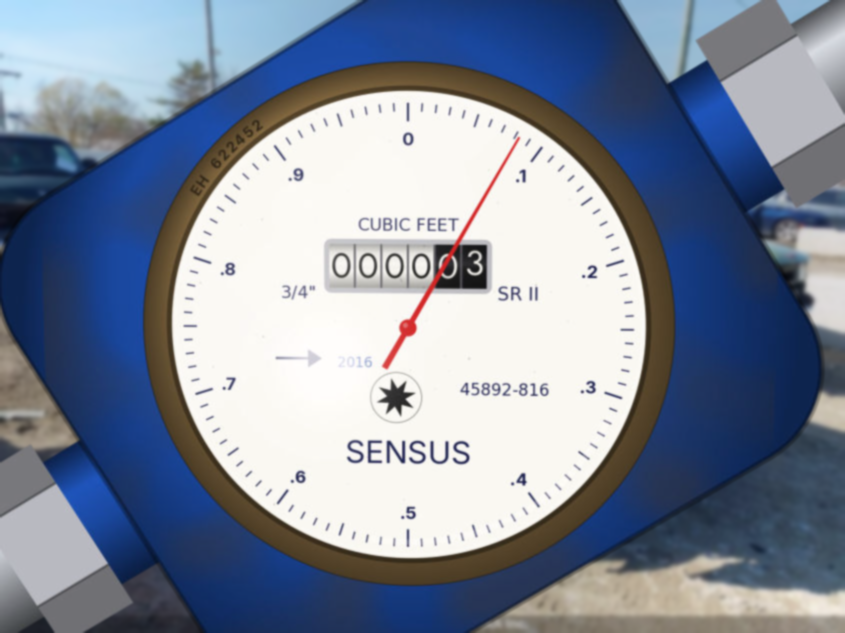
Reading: value=3.08 unit=ft³
